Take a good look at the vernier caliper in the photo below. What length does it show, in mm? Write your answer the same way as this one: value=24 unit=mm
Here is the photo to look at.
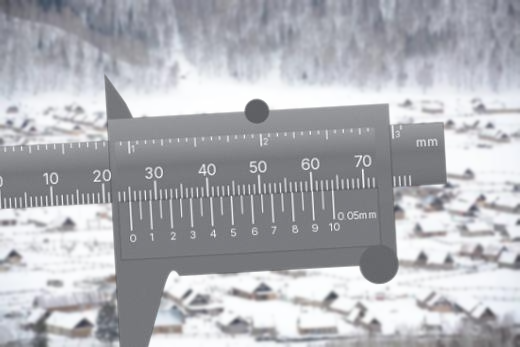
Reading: value=25.0 unit=mm
